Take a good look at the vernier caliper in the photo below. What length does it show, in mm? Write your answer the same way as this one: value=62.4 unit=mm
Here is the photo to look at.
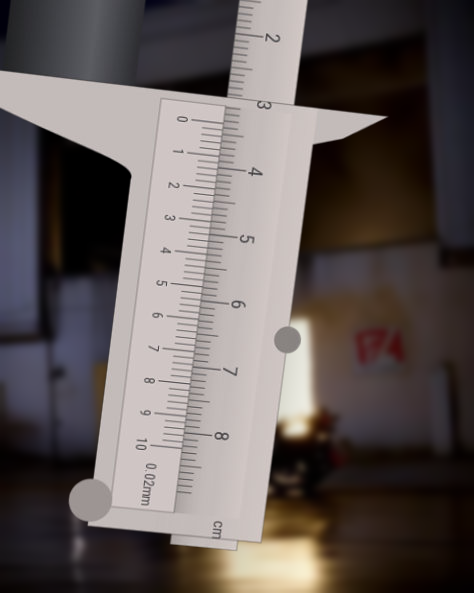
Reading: value=33.4 unit=mm
